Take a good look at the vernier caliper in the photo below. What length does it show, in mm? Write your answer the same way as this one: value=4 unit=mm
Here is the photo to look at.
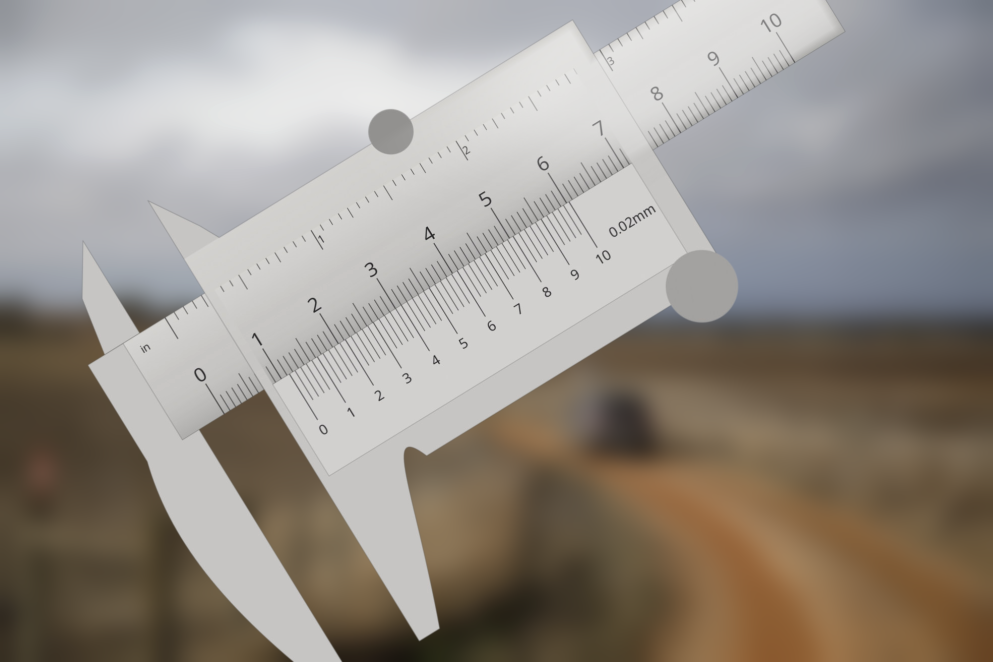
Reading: value=11.4 unit=mm
